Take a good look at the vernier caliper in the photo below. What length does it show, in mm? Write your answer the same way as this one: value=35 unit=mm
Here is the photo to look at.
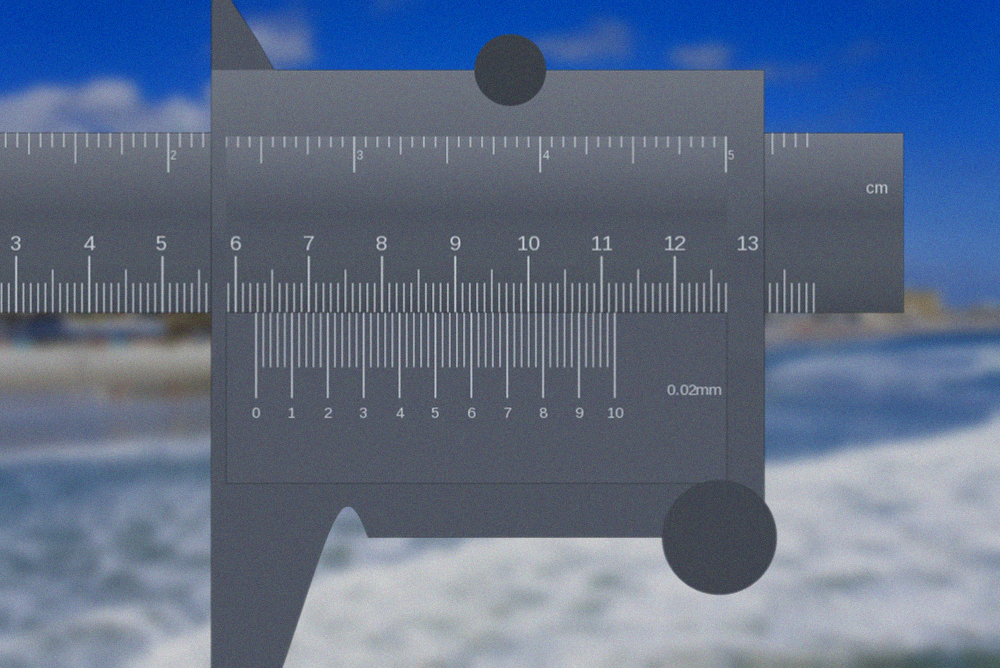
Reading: value=62.8 unit=mm
